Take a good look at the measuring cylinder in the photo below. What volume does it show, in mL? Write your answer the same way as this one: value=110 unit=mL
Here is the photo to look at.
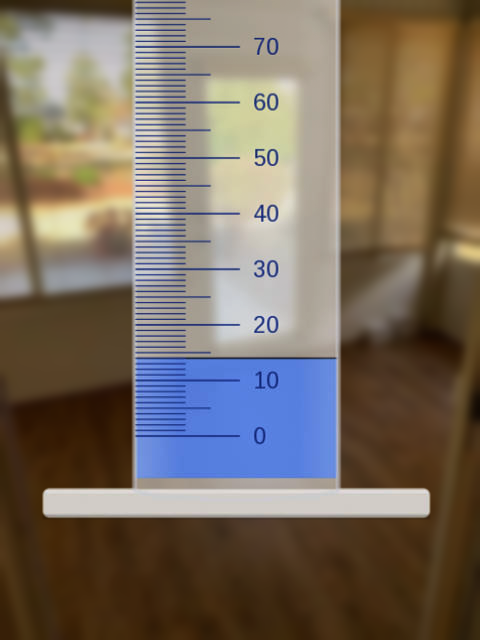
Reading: value=14 unit=mL
